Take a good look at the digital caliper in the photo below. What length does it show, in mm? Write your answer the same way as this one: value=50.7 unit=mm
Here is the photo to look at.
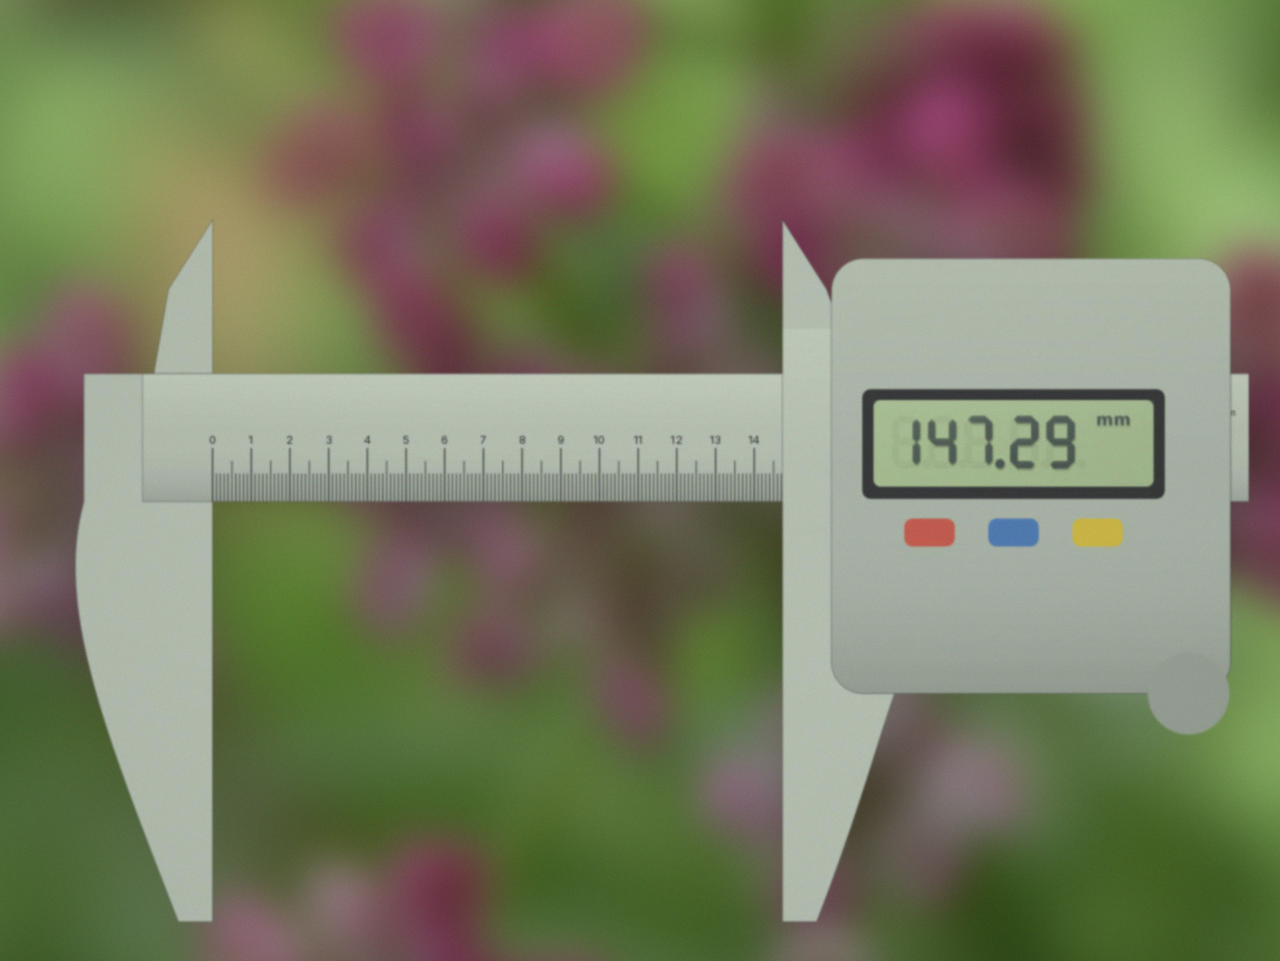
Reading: value=147.29 unit=mm
